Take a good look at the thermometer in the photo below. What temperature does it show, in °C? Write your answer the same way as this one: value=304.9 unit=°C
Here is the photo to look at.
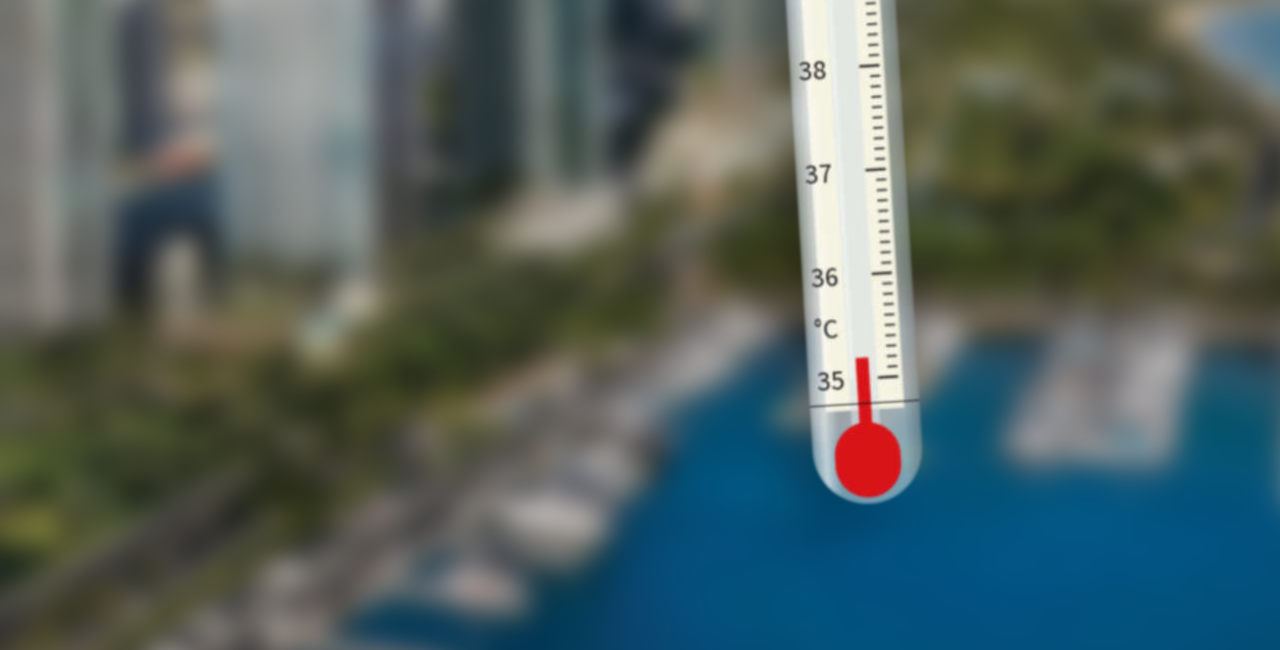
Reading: value=35.2 unit=°C
